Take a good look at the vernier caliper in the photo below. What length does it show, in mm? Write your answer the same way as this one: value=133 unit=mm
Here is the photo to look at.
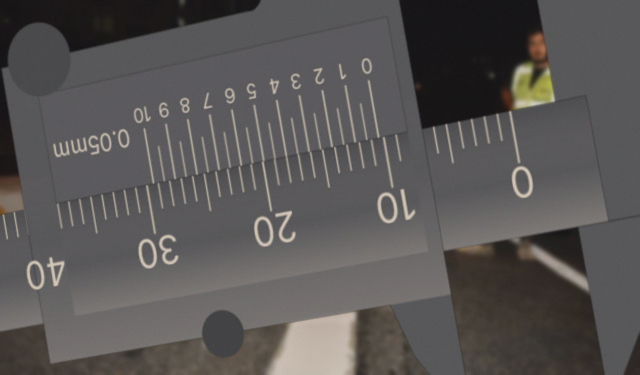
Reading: value=10.4 unit=mm
